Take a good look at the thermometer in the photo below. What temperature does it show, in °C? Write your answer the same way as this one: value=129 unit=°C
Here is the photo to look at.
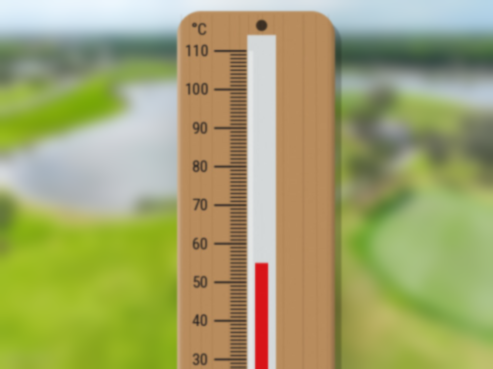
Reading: value=55 unit=°C
